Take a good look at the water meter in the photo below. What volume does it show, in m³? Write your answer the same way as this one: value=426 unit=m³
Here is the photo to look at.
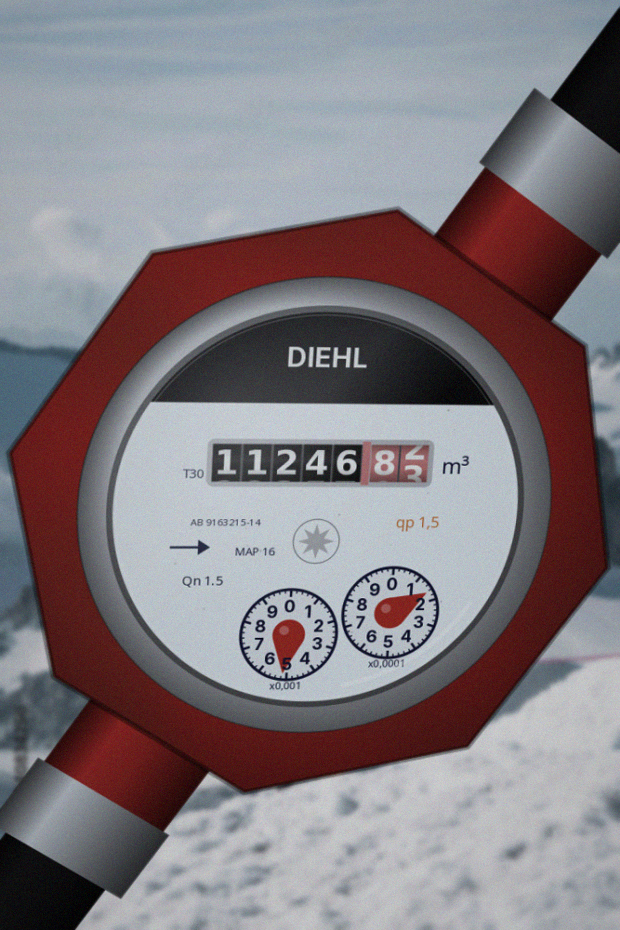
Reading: value=11246.8251 unit=m³
